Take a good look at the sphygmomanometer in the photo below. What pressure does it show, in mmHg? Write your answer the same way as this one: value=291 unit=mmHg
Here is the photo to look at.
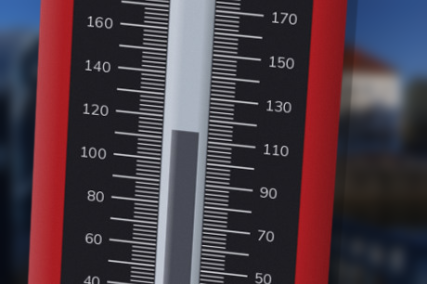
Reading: value=114 unit=mmHg
